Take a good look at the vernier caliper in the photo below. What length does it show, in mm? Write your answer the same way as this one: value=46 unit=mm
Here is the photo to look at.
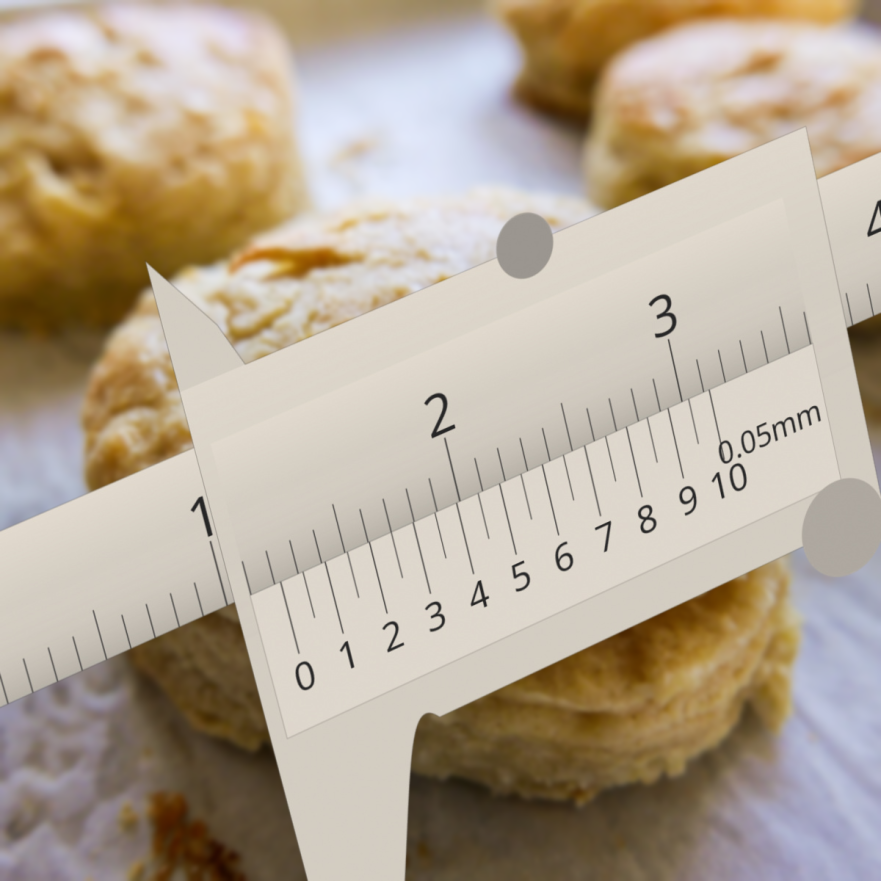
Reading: value=12.25 unit=mm
